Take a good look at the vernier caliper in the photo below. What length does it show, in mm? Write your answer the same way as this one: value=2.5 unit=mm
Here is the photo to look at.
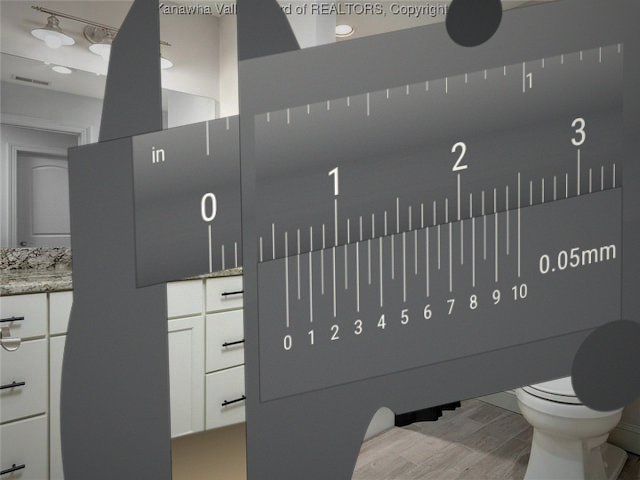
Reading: value=6.0 unit=mm
